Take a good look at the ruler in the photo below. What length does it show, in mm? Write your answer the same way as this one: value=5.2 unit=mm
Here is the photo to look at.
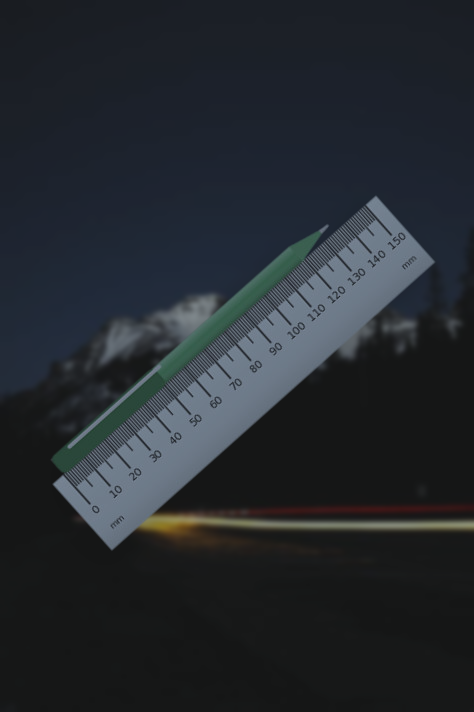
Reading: value=135 unit=mm
